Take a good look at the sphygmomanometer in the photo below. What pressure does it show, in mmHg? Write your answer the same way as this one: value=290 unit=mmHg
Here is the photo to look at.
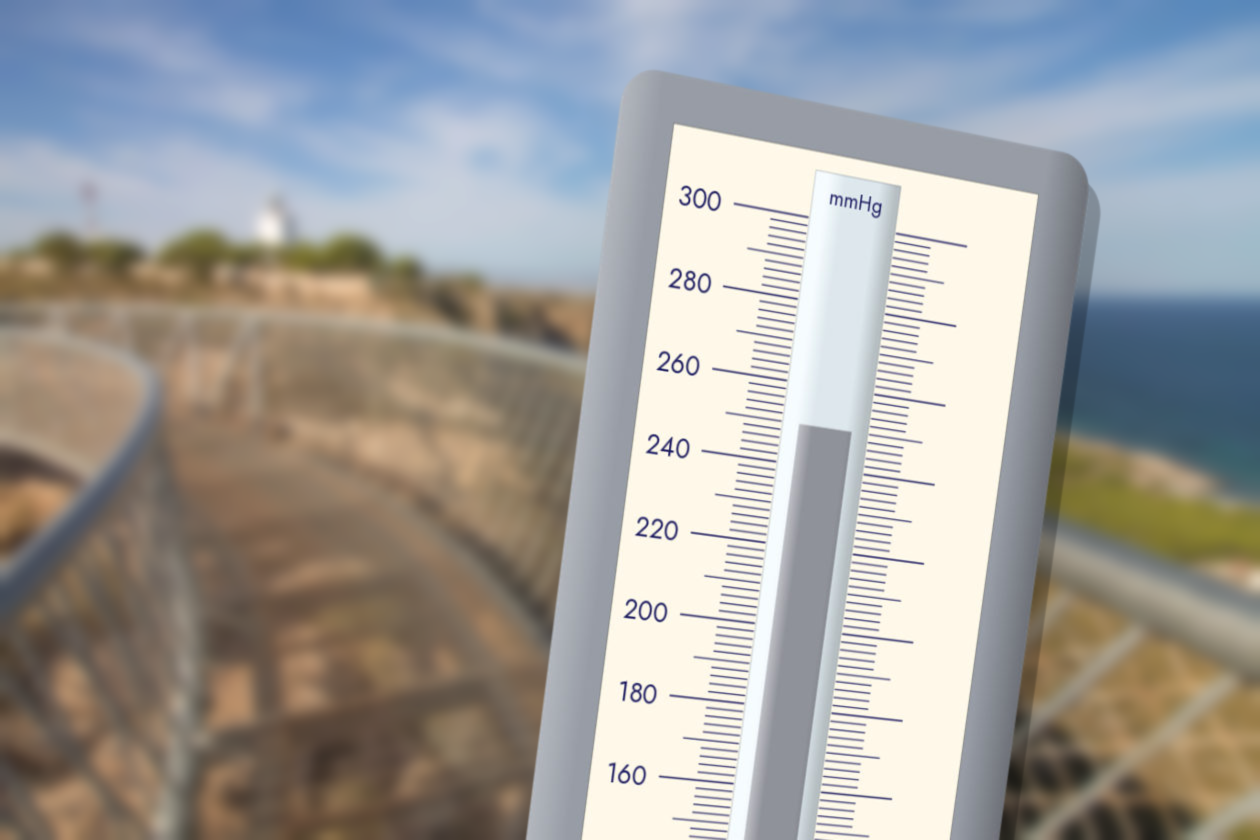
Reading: value=250 unit=mmHg
